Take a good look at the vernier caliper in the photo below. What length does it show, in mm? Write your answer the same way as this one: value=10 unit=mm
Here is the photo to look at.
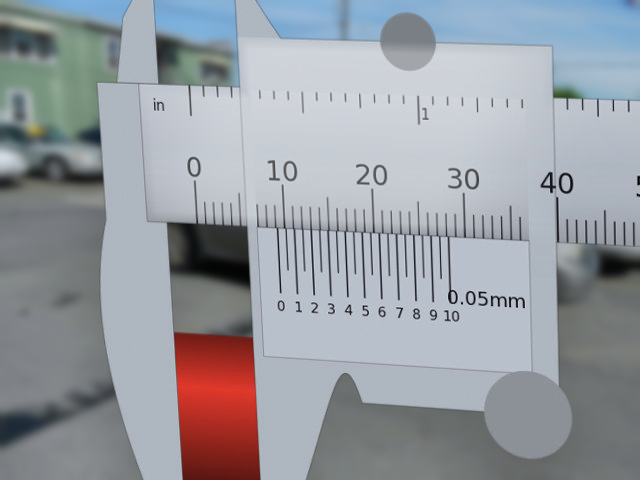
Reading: value=9.2 unit=mm
